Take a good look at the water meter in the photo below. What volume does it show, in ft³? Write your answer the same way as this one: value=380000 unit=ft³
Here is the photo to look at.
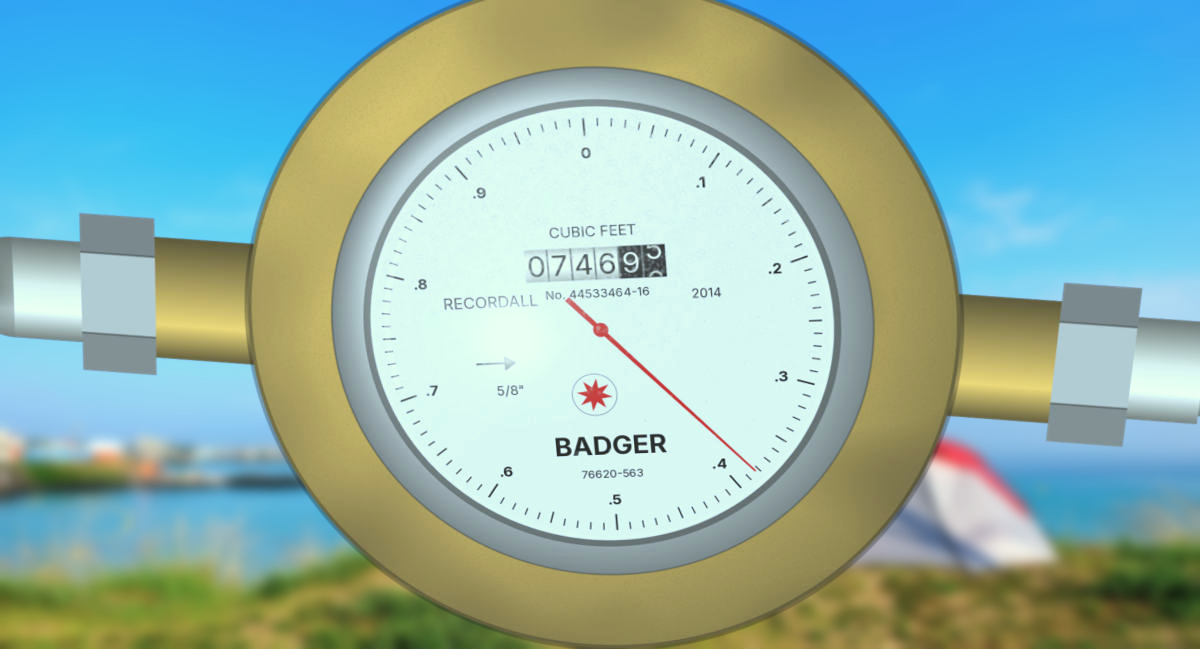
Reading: value=74695.38 unit=ft³
